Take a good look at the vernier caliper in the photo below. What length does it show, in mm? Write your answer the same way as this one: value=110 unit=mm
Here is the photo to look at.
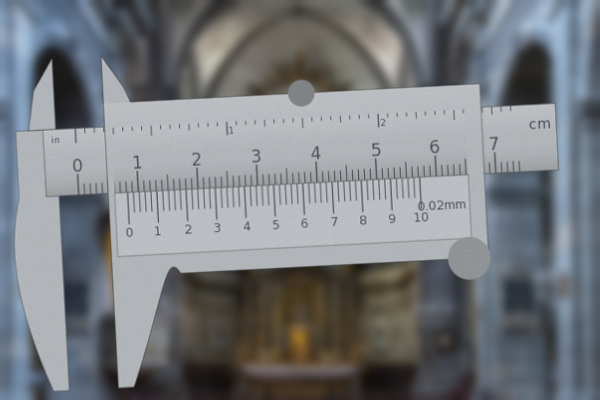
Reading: value=8.2 unit=mm
